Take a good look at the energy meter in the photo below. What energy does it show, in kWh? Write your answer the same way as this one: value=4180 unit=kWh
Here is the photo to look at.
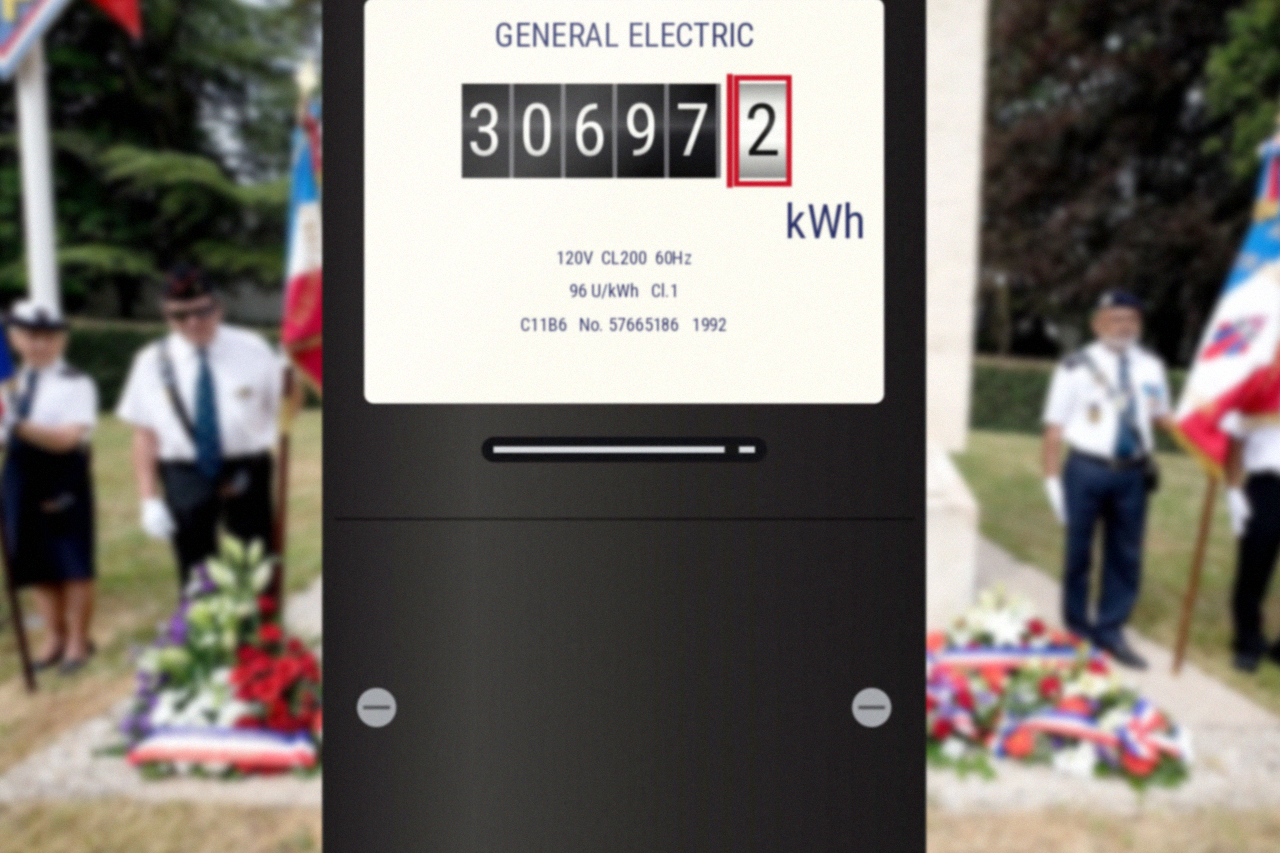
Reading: value=30697.2 unit=kWh
